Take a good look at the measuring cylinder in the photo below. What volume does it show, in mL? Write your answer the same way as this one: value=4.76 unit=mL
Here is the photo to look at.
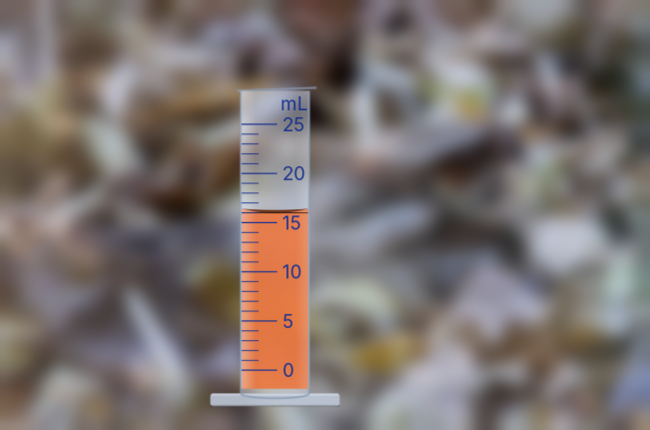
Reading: value=16 unit=mL
